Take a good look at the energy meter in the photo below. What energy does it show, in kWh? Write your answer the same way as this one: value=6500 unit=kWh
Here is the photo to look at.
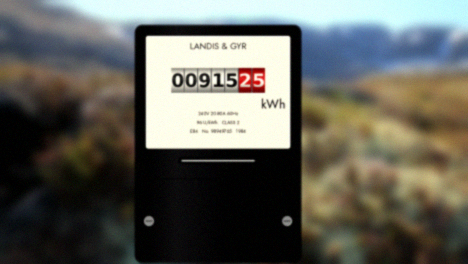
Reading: value=915.25 unit=kWh
